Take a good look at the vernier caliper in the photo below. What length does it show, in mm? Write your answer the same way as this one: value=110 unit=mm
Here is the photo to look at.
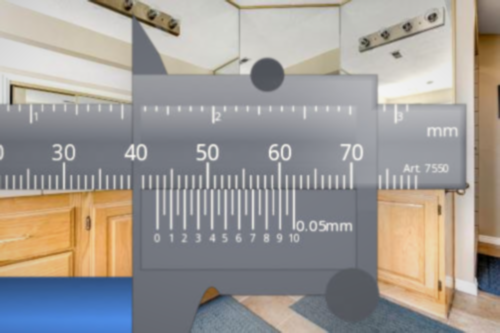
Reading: value=43.0 unit=mm
